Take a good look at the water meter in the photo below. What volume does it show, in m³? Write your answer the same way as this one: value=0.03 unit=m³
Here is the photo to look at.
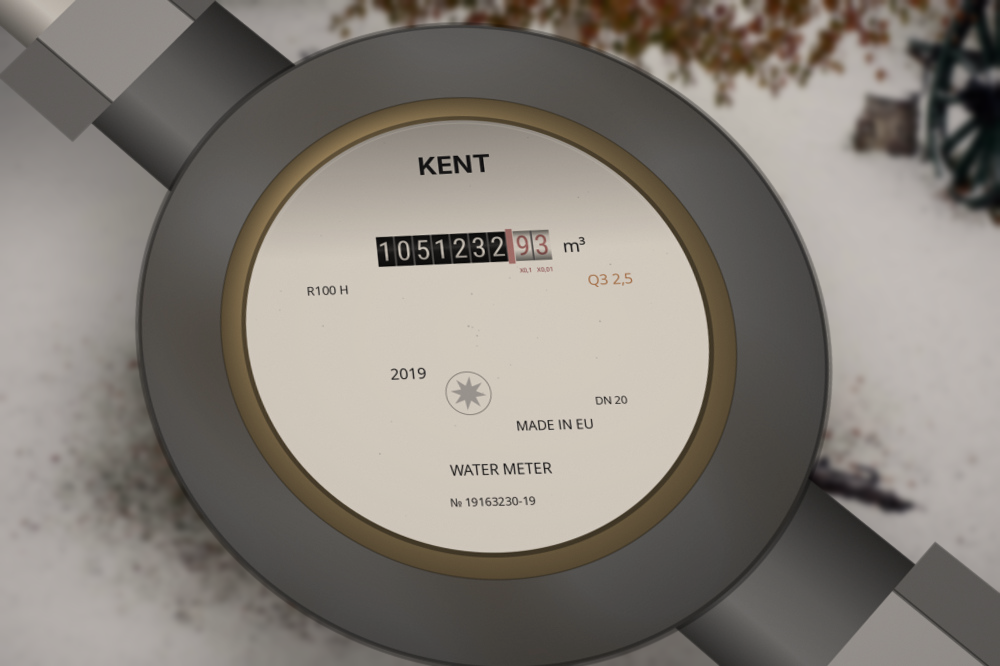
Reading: value=1051232.93 unit=m³
